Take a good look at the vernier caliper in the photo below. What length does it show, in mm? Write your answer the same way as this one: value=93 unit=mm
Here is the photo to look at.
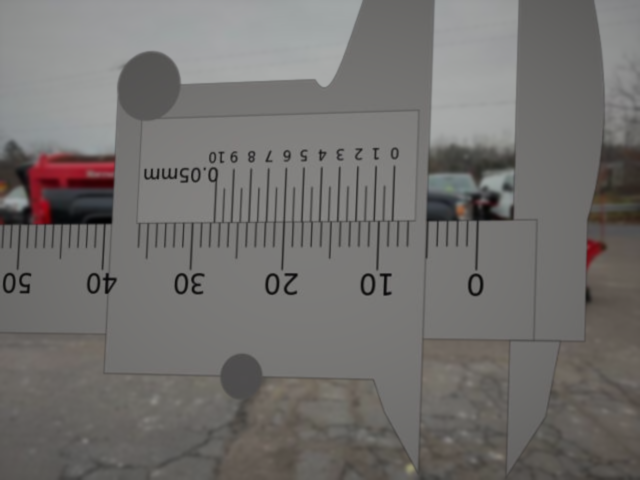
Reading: value=8.6 unit=mm
